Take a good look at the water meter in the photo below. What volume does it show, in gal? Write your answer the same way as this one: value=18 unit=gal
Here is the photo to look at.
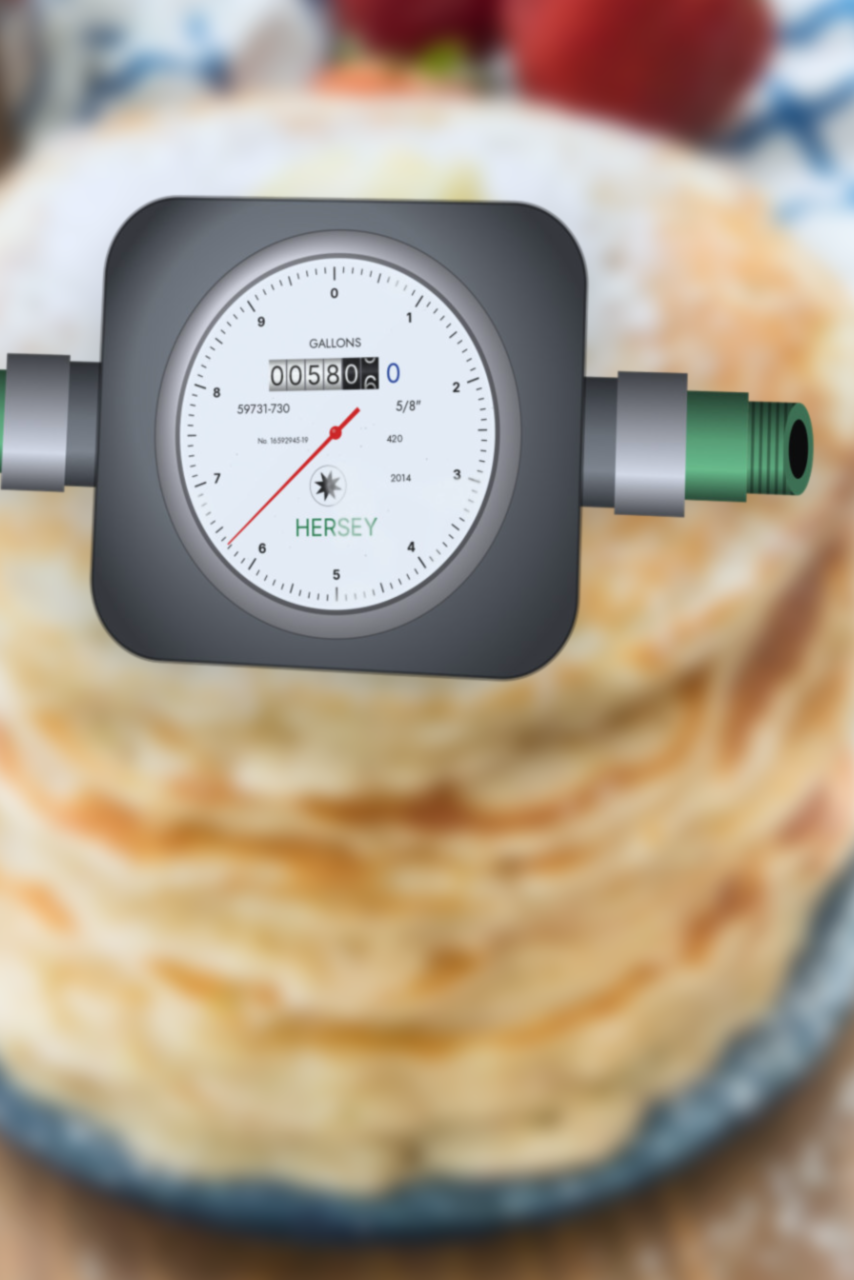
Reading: value=58056.3 unit=gal
